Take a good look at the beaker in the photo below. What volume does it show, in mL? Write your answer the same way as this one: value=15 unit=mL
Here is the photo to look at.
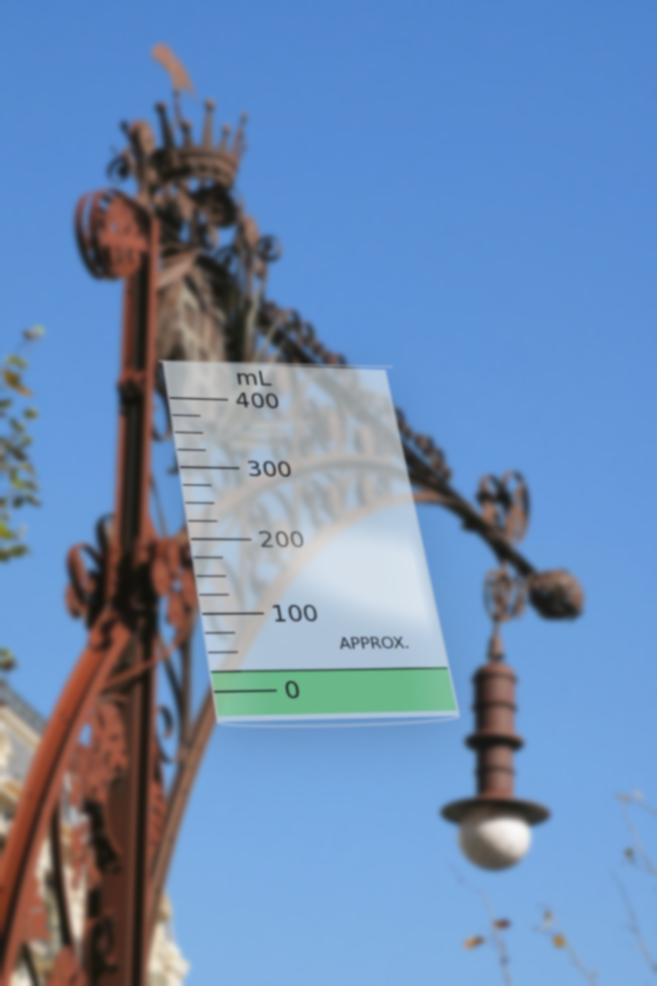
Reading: value=25 unit=mL
